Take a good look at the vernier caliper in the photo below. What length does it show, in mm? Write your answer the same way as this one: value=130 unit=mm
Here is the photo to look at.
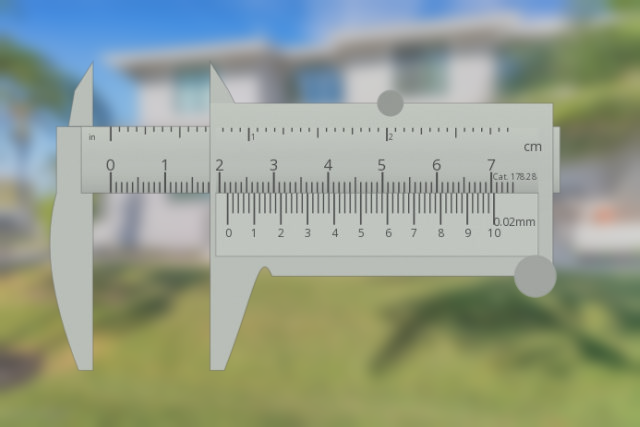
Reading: value=21.5 unit=mm
